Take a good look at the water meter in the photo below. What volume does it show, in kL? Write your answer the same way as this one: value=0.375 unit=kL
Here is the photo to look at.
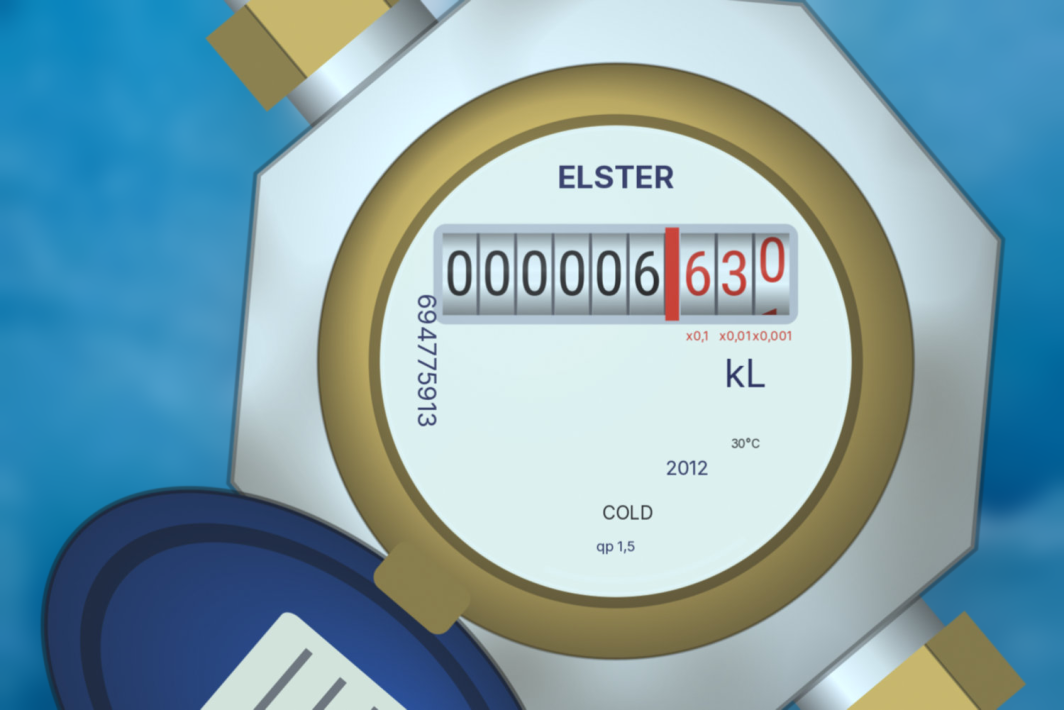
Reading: value=6.630 unit=kL
